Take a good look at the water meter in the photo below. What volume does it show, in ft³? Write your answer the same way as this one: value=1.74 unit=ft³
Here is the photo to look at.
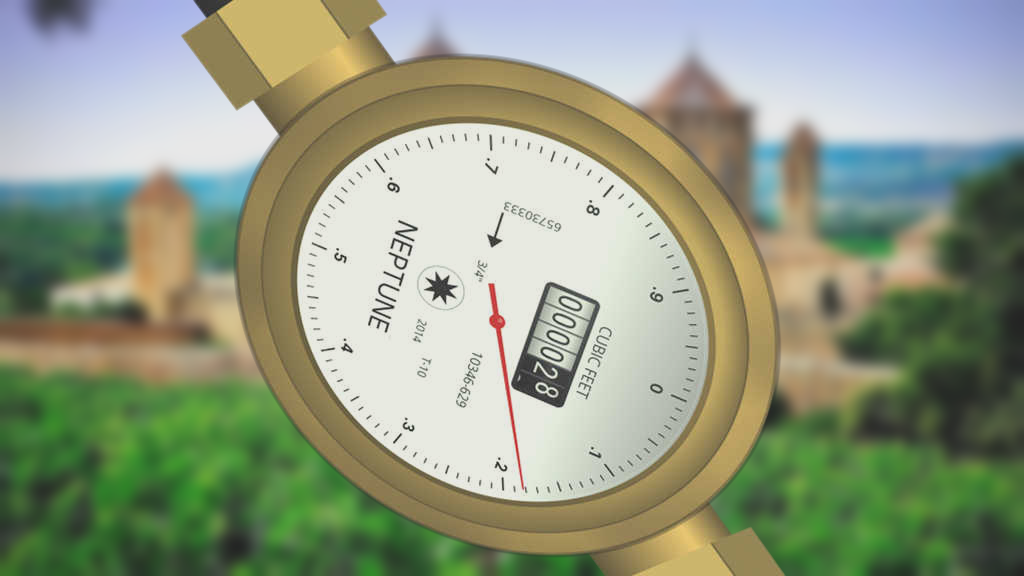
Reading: value=28.18 unit=ft³
